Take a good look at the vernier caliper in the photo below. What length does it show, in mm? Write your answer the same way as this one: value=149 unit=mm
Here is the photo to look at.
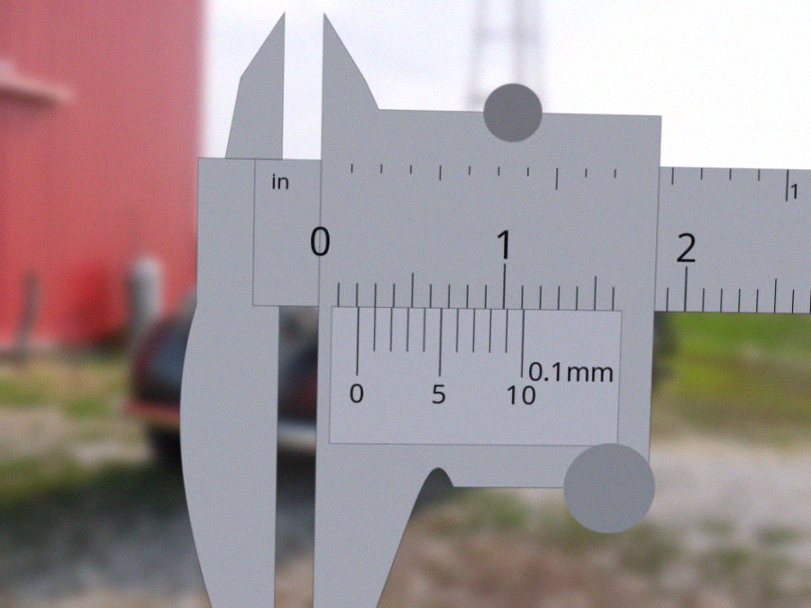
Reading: value=2.1 unit=mm
